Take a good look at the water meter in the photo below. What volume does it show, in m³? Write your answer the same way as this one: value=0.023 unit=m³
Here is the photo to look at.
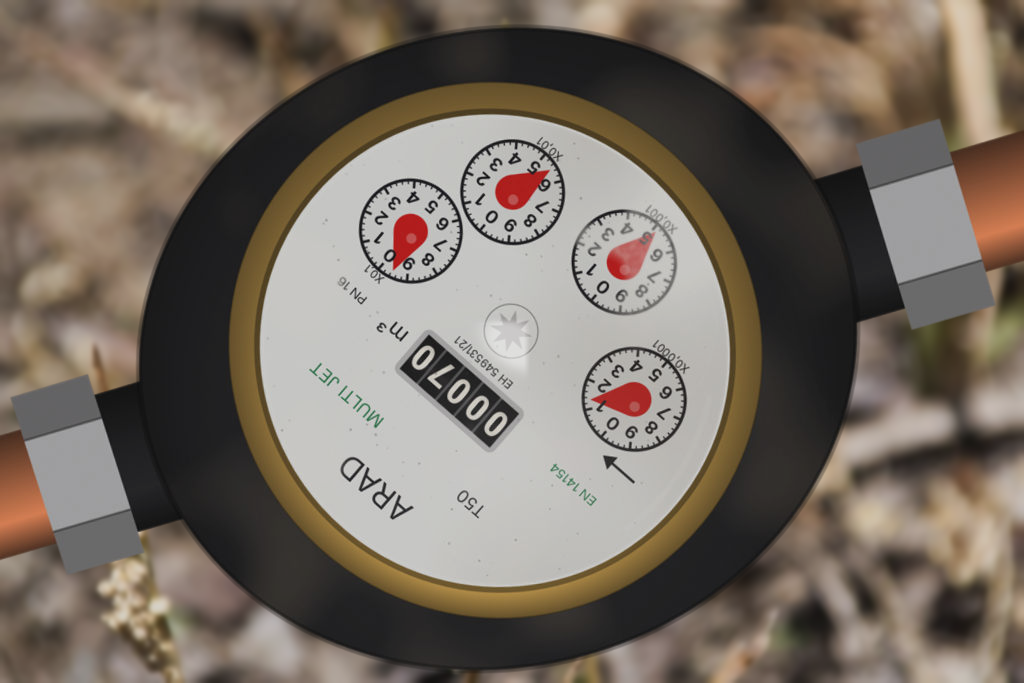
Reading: value=69.9551 unit=m³
